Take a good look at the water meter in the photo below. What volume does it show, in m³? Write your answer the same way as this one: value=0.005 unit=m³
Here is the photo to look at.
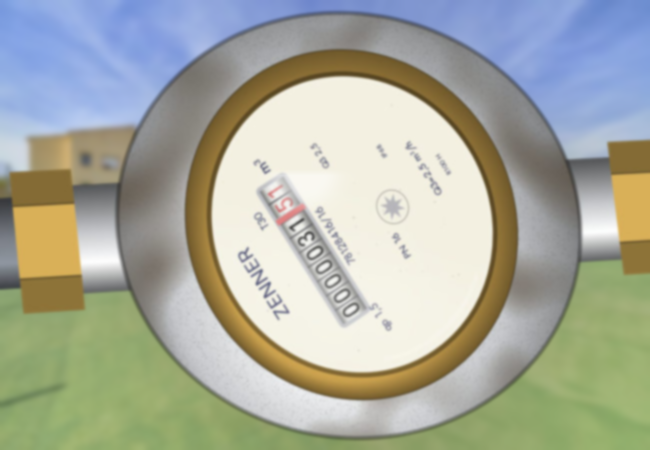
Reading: value=31.51 unit=m³
